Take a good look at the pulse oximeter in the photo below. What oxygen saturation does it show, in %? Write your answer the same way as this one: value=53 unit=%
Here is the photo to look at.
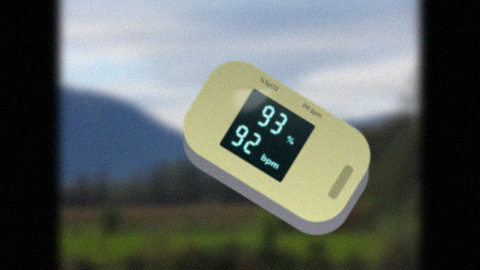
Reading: value=93 unit=%
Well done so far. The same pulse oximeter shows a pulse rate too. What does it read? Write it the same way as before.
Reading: value=92 unit=bpm
